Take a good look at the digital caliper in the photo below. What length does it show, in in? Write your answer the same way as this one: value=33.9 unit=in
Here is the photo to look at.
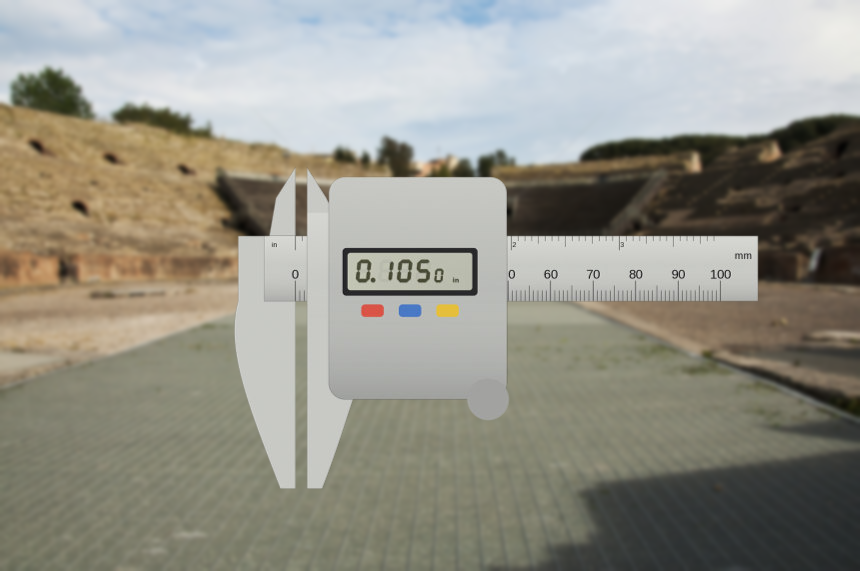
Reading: value=0.1050 unit=in
